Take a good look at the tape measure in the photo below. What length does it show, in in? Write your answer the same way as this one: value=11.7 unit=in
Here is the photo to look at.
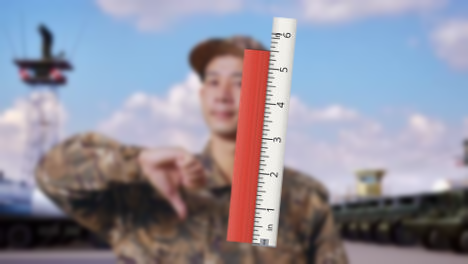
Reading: value=5.5 unit=in
